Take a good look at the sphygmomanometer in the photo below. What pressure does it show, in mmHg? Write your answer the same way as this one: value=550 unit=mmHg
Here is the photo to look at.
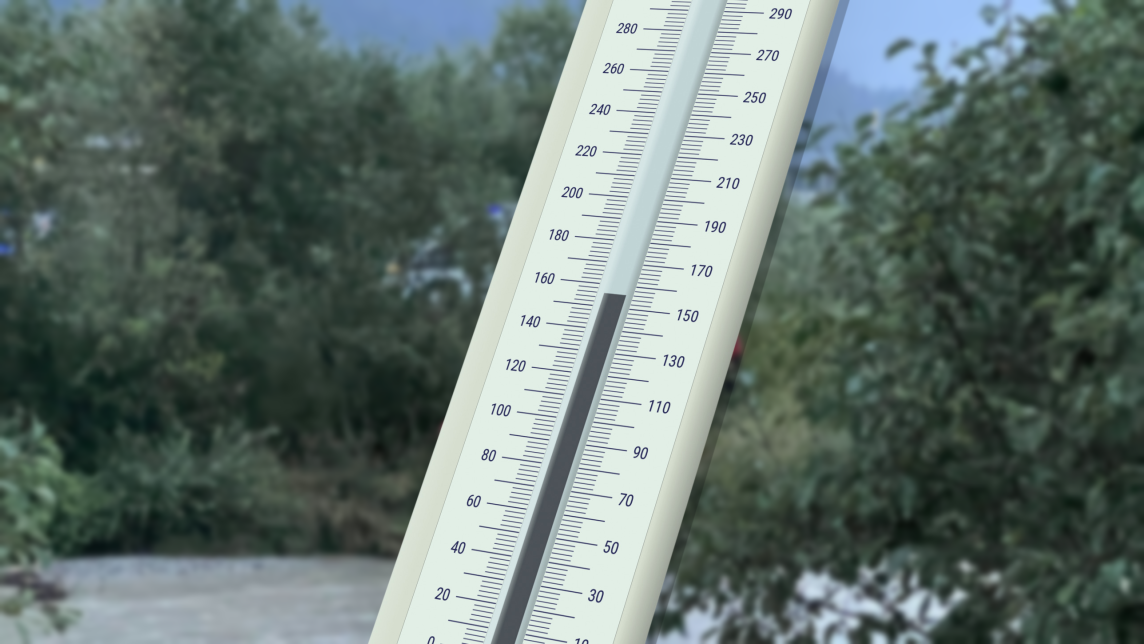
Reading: value=156 unit=mmHg
